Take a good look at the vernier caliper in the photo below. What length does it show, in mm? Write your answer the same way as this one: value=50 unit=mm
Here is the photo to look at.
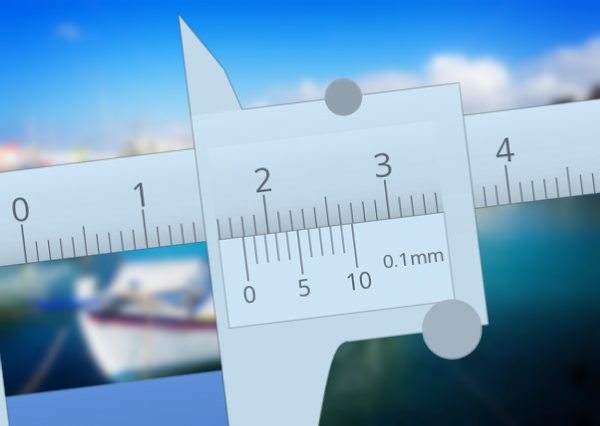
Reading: value=17.9 unit=mm
